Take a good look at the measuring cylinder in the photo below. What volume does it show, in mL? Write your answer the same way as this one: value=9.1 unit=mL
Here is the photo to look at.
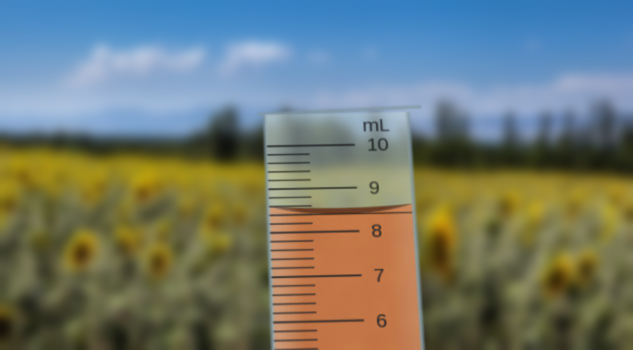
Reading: value=8.4 unit=mL
